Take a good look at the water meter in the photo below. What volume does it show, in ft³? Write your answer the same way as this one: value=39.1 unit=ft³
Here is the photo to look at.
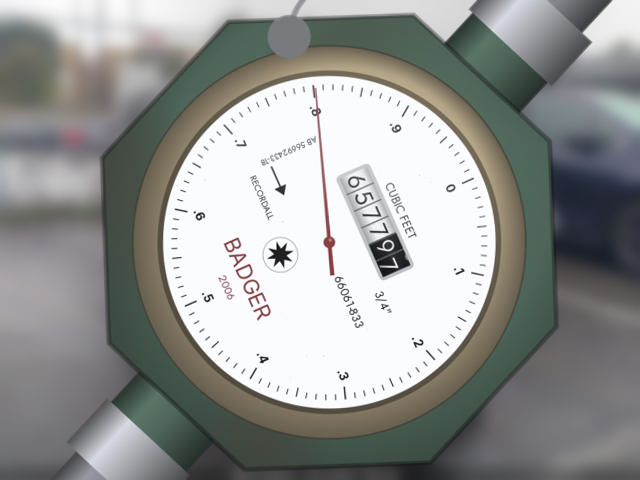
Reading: value=657796.80 unit=ft³
